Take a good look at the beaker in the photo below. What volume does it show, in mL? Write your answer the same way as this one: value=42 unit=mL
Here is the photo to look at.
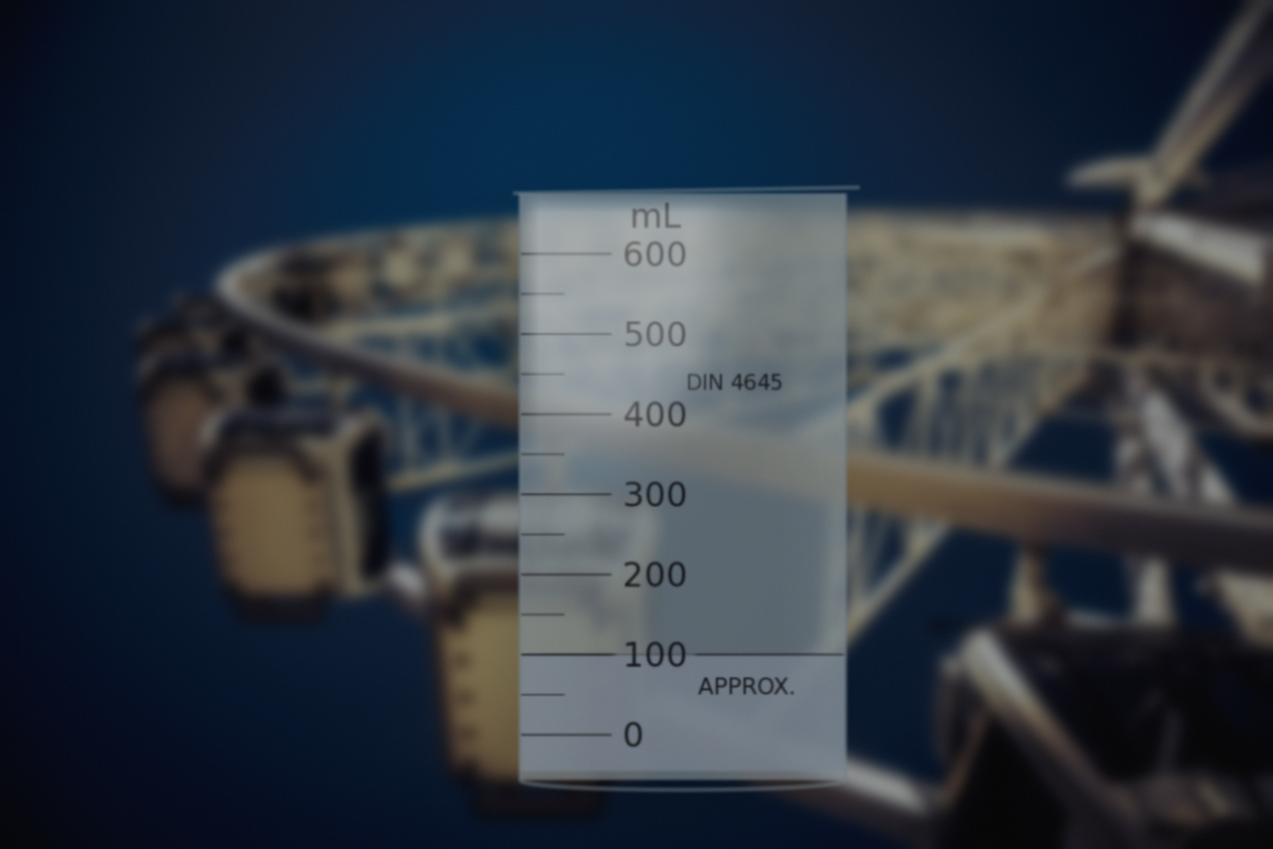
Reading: value=100 unit=mL
